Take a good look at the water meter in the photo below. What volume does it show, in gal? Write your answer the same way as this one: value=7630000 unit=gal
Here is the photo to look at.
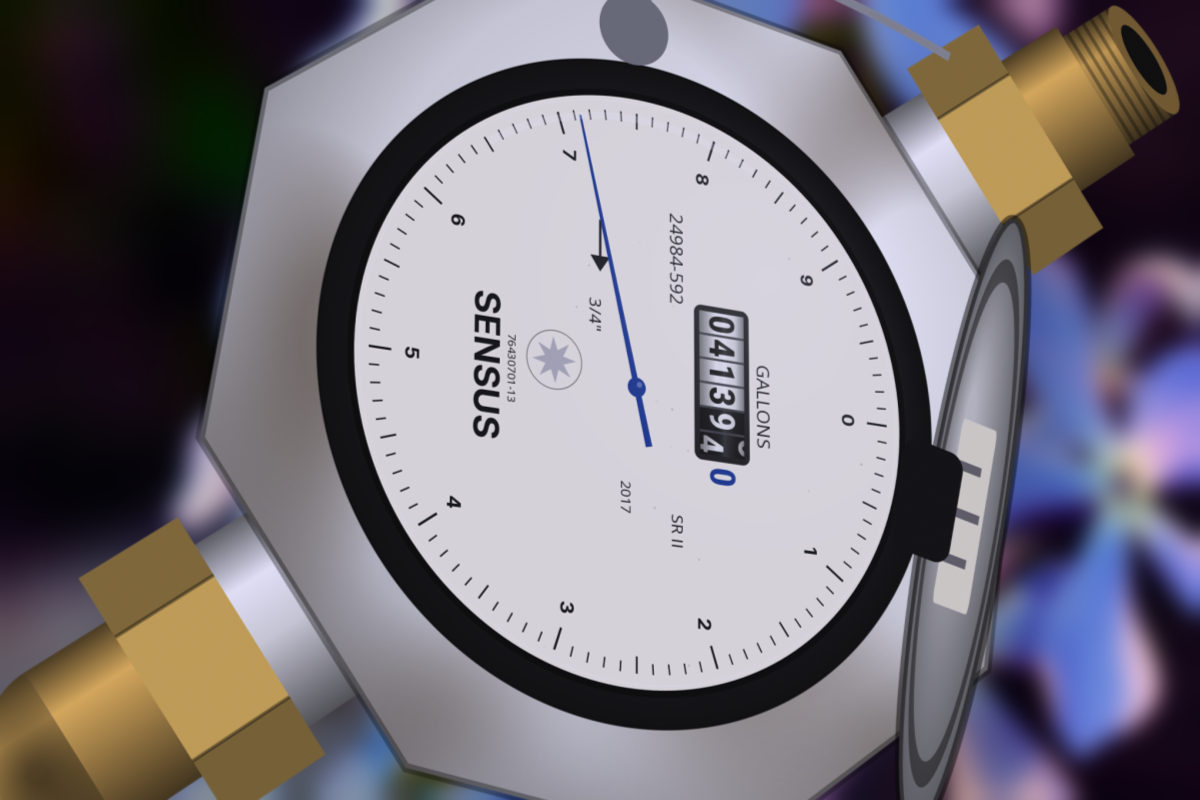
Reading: value=413937.1 unit=gal
